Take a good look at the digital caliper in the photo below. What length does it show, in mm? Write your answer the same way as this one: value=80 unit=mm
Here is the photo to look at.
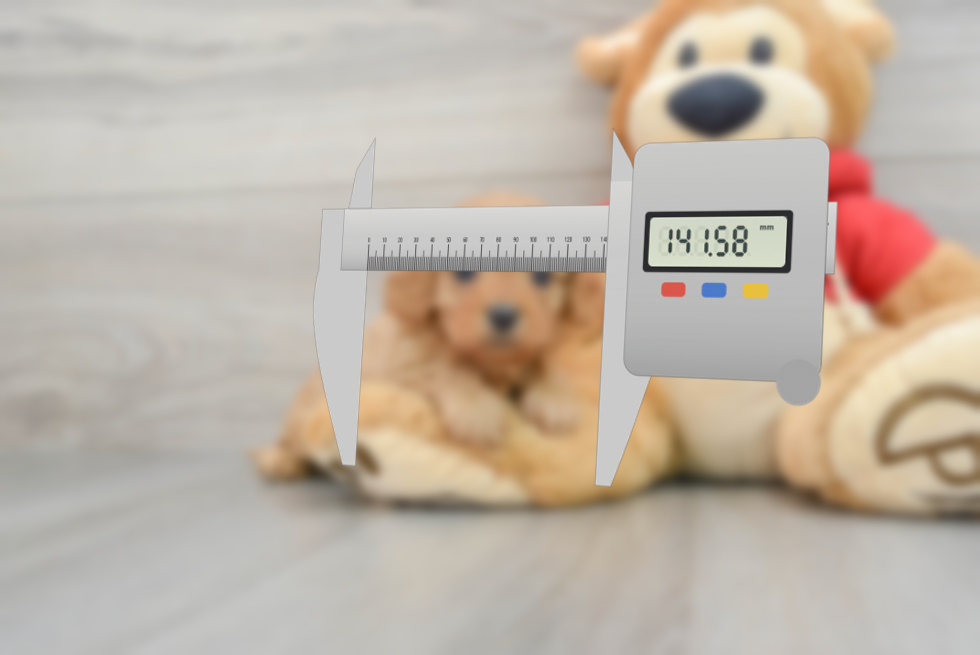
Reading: value=141.58 unit=mm
